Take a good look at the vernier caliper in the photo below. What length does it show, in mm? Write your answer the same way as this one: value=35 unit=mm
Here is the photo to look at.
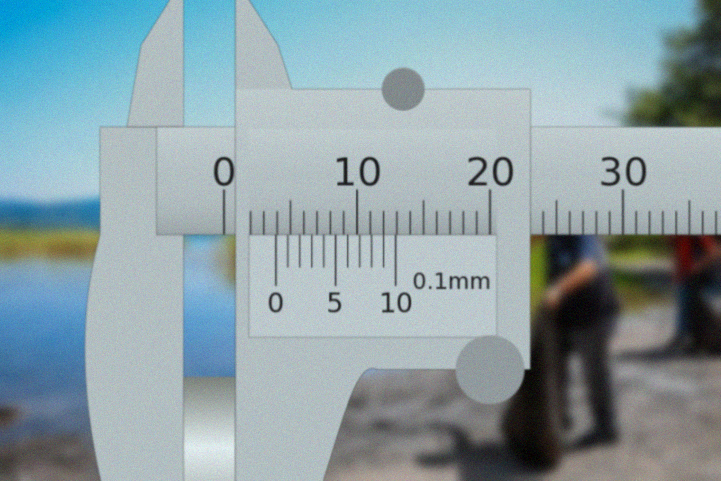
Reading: value=3.9 unit=mm
